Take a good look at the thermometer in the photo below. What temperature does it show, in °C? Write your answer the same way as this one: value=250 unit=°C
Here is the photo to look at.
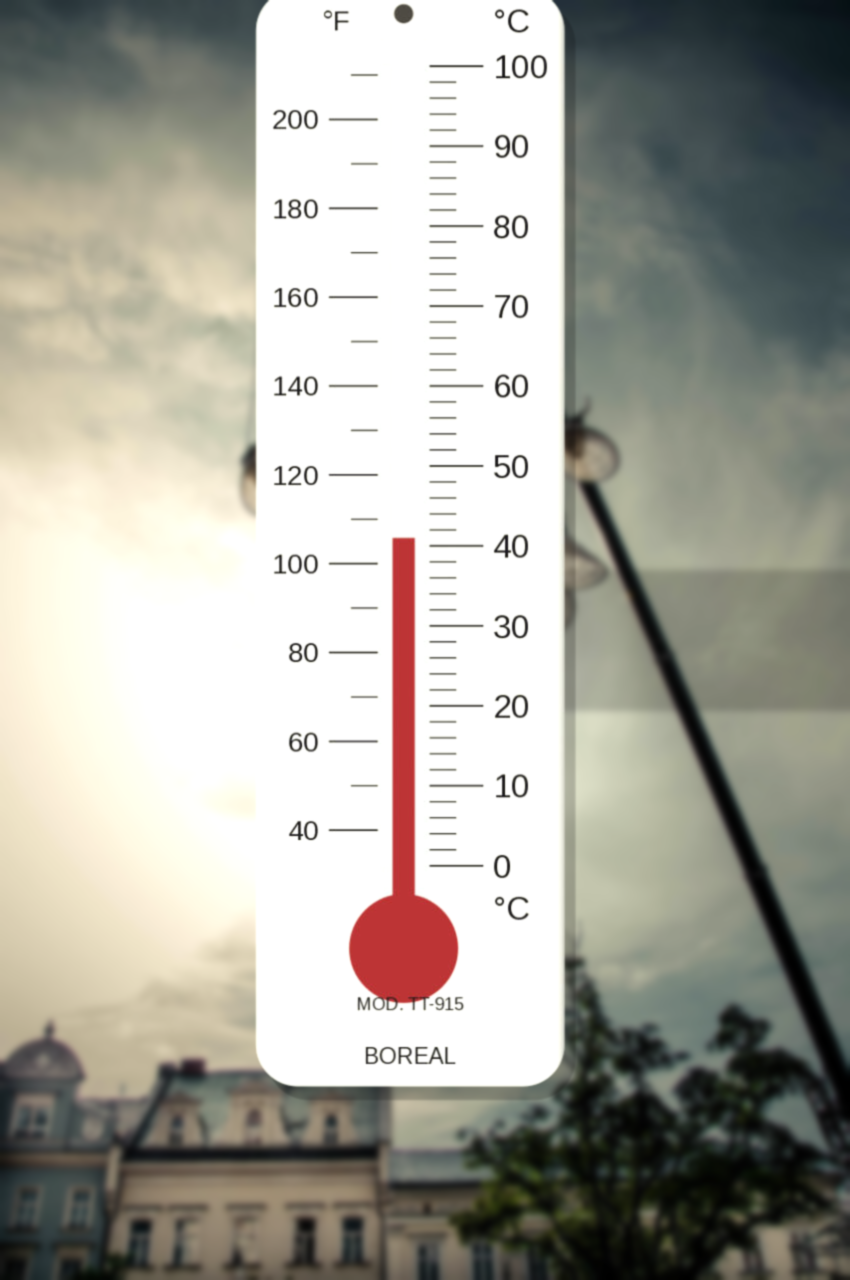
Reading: value=41 unit=°C
